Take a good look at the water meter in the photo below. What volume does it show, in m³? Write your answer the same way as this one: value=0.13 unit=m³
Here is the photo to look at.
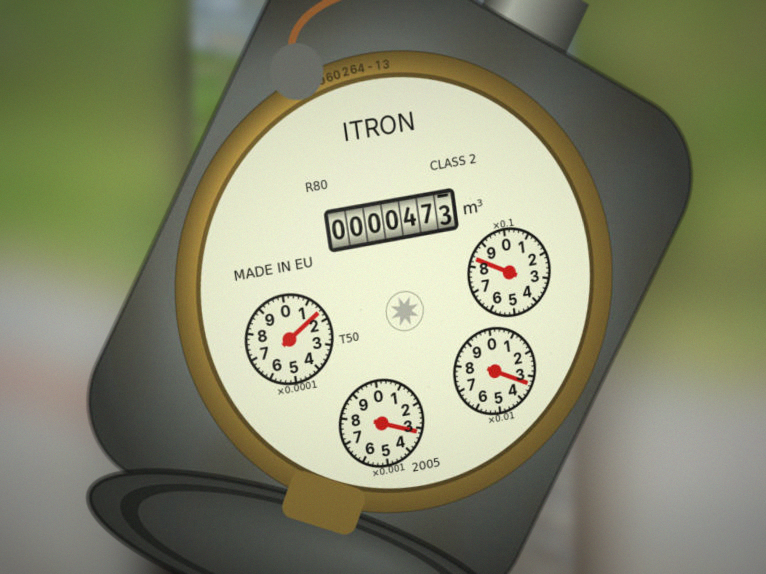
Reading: value=472.8331 unit=m³
